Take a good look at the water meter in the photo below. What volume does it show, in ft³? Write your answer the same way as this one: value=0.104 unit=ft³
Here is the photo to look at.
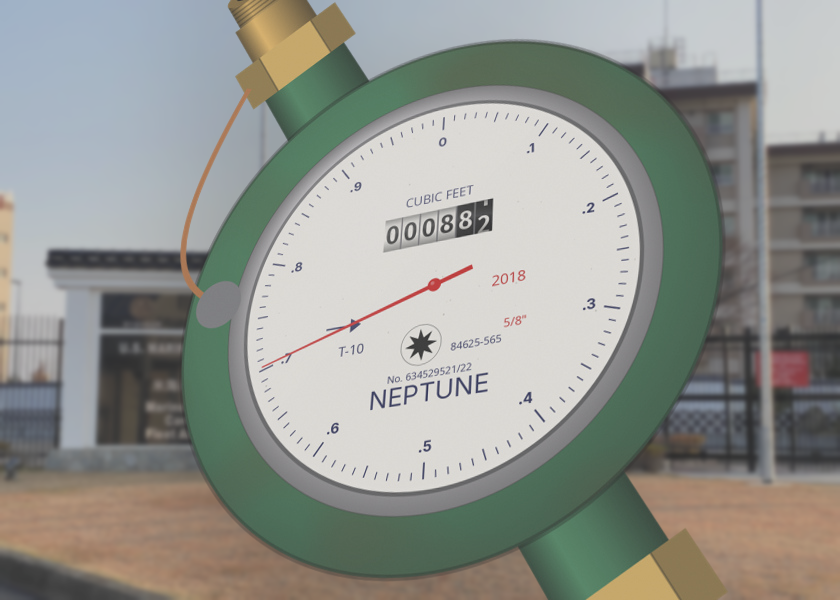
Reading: value=881.70 unit=ft³
